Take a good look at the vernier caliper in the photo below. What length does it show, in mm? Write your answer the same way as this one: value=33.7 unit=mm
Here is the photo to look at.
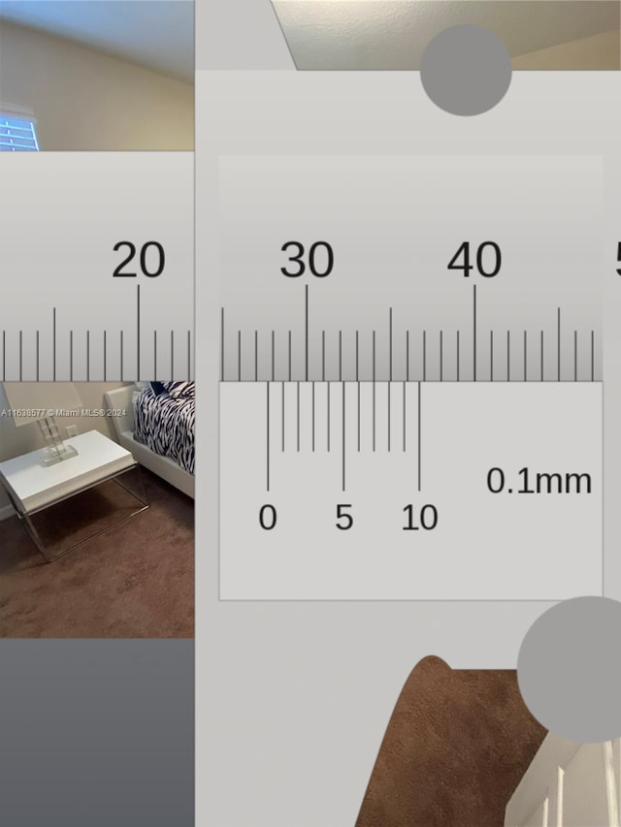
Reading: value=27.7 unit=mm
